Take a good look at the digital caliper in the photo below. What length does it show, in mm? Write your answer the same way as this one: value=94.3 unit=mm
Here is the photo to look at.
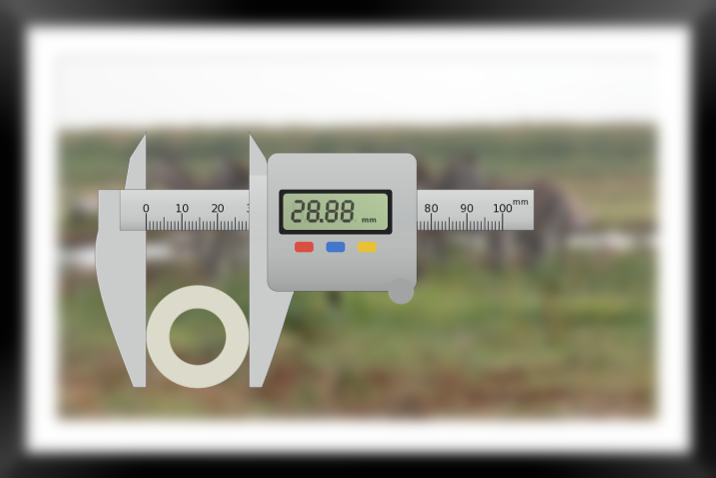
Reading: value=28.88 unit=mm
